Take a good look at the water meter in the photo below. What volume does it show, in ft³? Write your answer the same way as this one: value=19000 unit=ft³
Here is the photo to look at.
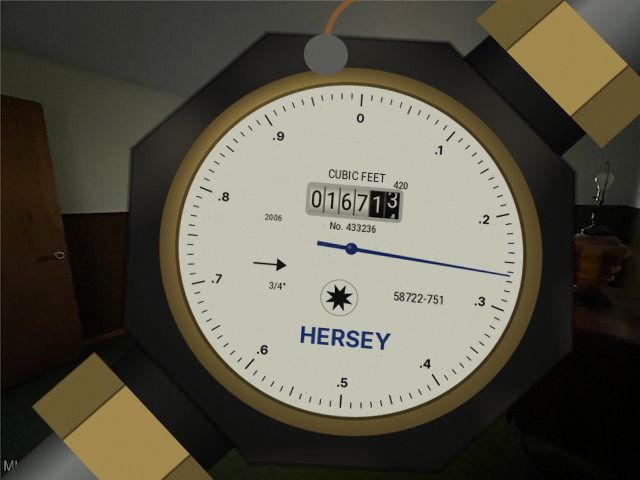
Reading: value=16713.26 unit=ft³
